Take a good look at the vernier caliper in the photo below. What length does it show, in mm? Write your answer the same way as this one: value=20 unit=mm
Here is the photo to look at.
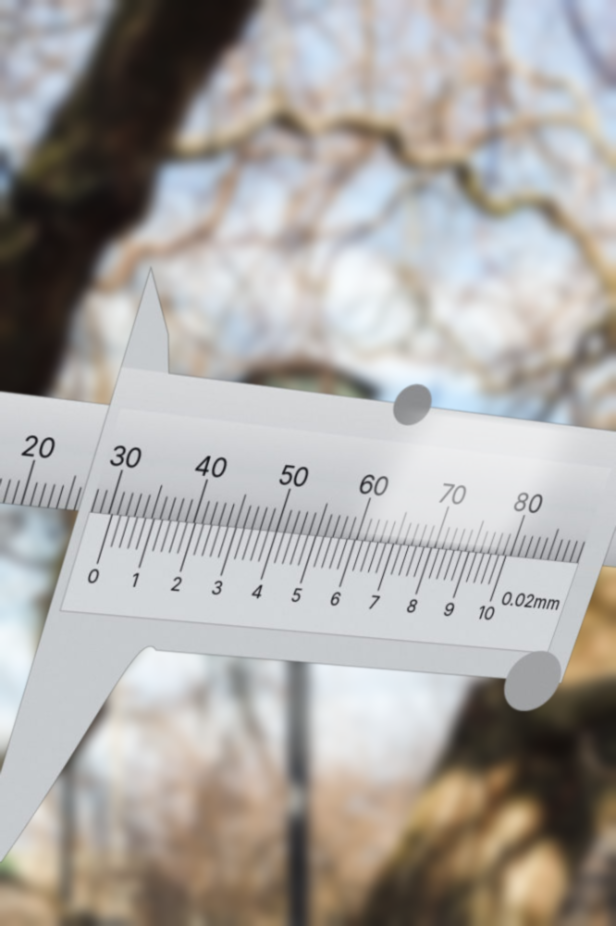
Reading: value=30.4 unit=mm
